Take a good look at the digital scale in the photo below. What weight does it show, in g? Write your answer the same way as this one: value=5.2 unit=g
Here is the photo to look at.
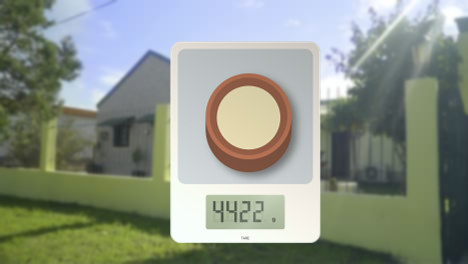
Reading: value=4422 unit=g
